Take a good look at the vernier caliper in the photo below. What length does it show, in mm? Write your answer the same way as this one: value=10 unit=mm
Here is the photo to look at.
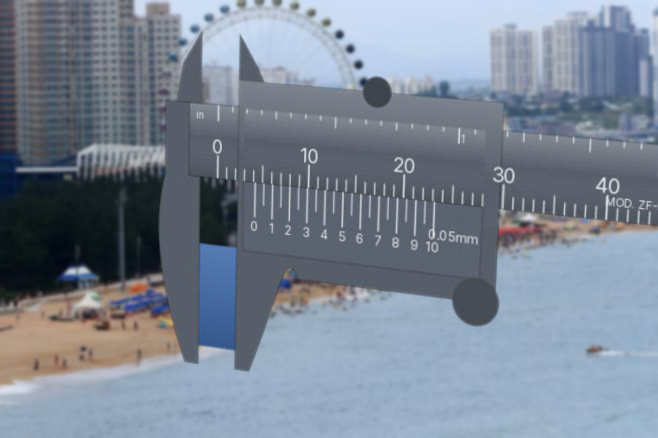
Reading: value=4.2 unit=mm
